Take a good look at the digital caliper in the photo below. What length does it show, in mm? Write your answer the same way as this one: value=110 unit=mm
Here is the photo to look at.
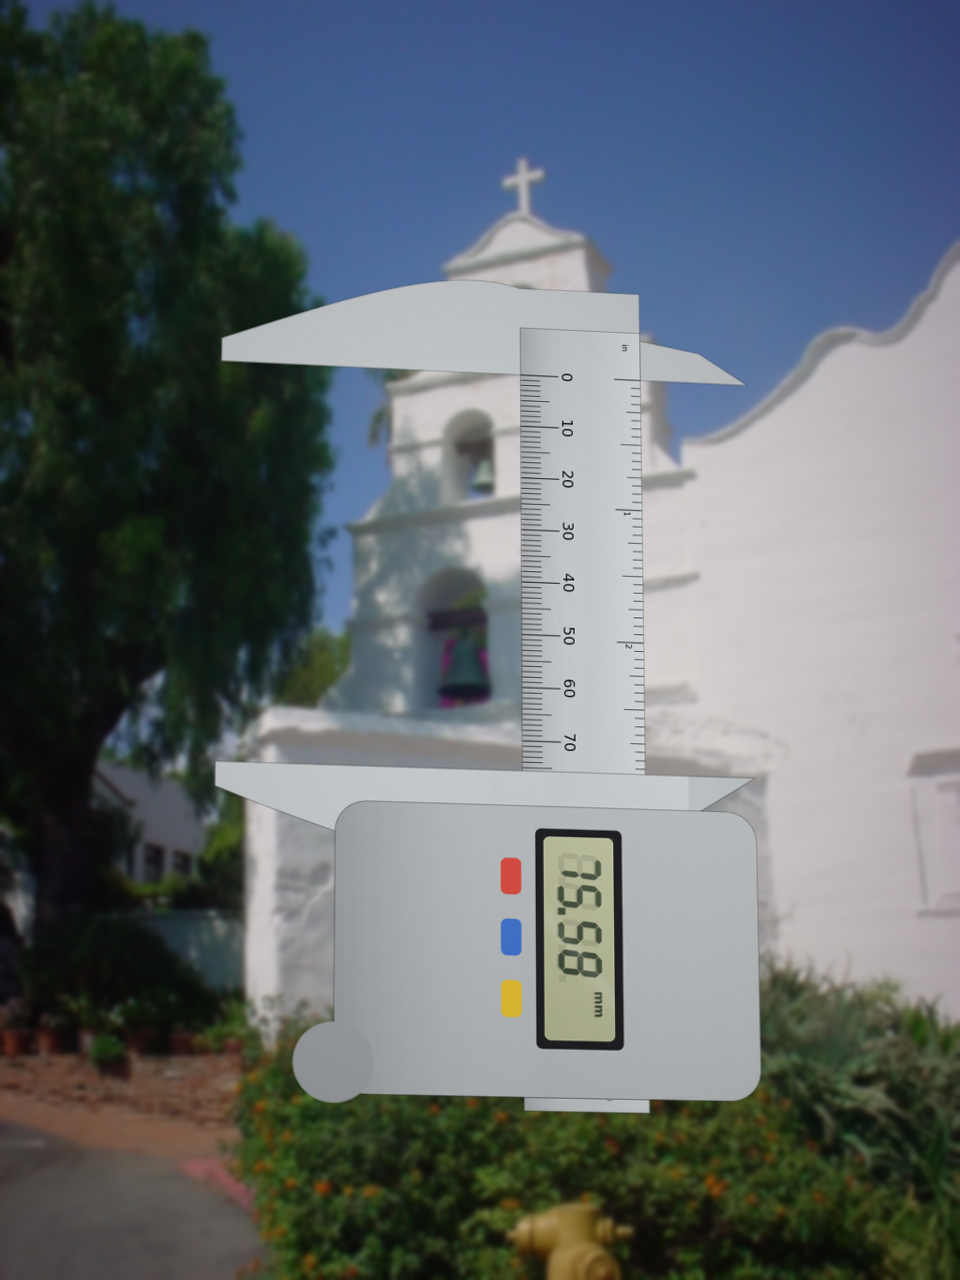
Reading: value=75.58 unit=mm
